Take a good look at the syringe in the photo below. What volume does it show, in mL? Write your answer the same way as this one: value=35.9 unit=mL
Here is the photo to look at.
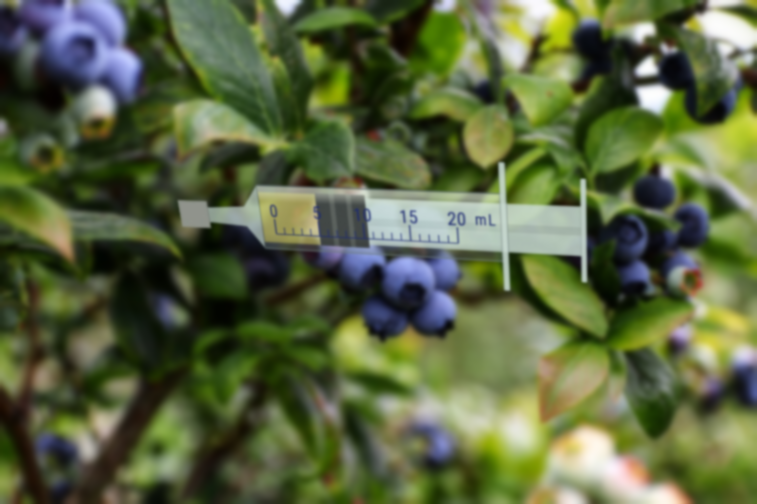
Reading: value=5 unit=mL
